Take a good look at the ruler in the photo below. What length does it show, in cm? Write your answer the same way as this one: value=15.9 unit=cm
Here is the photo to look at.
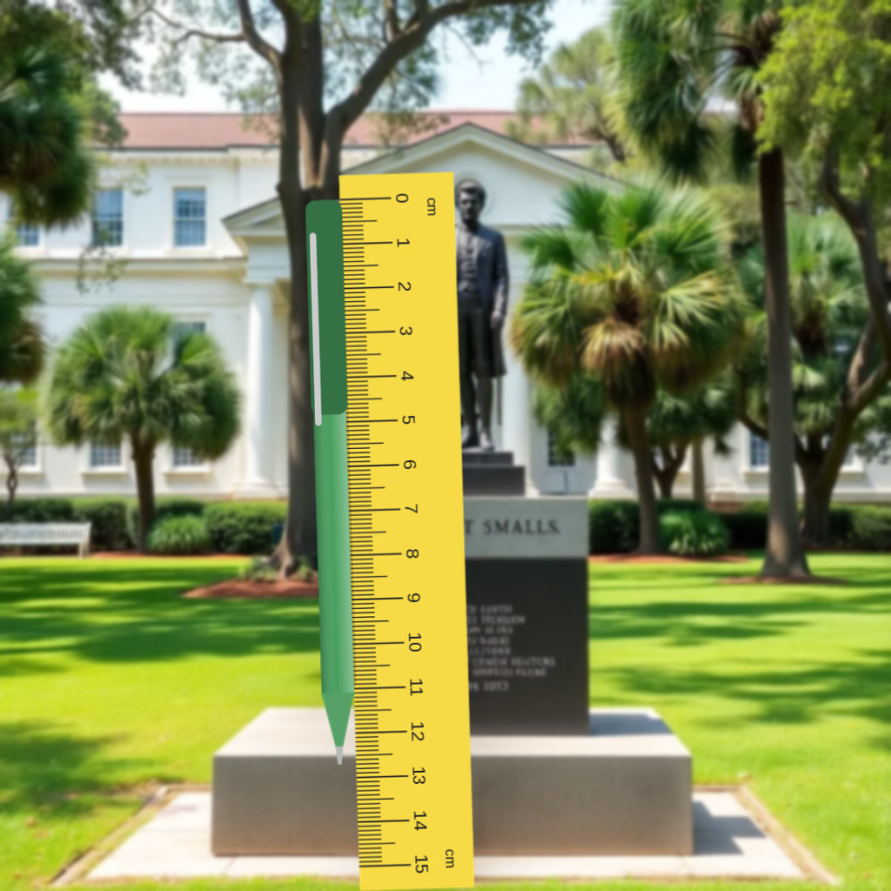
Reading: value=12.7 unit=cm
